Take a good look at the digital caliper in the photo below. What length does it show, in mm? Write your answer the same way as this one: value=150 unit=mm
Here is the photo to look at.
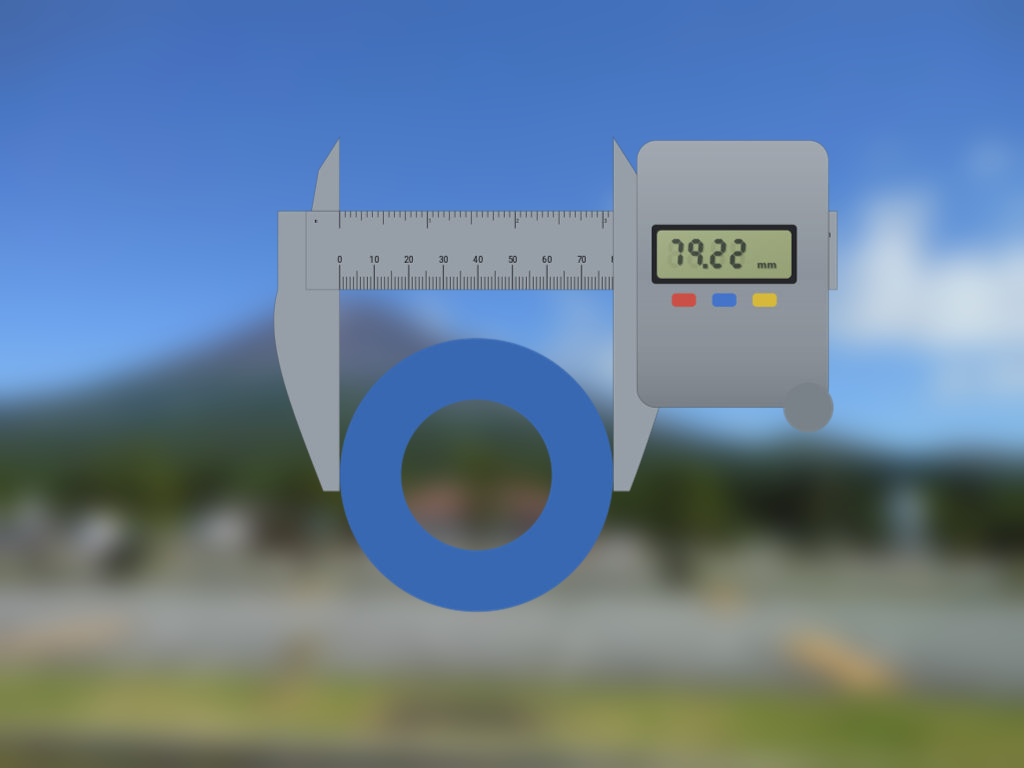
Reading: value=79.22 unit=mm
